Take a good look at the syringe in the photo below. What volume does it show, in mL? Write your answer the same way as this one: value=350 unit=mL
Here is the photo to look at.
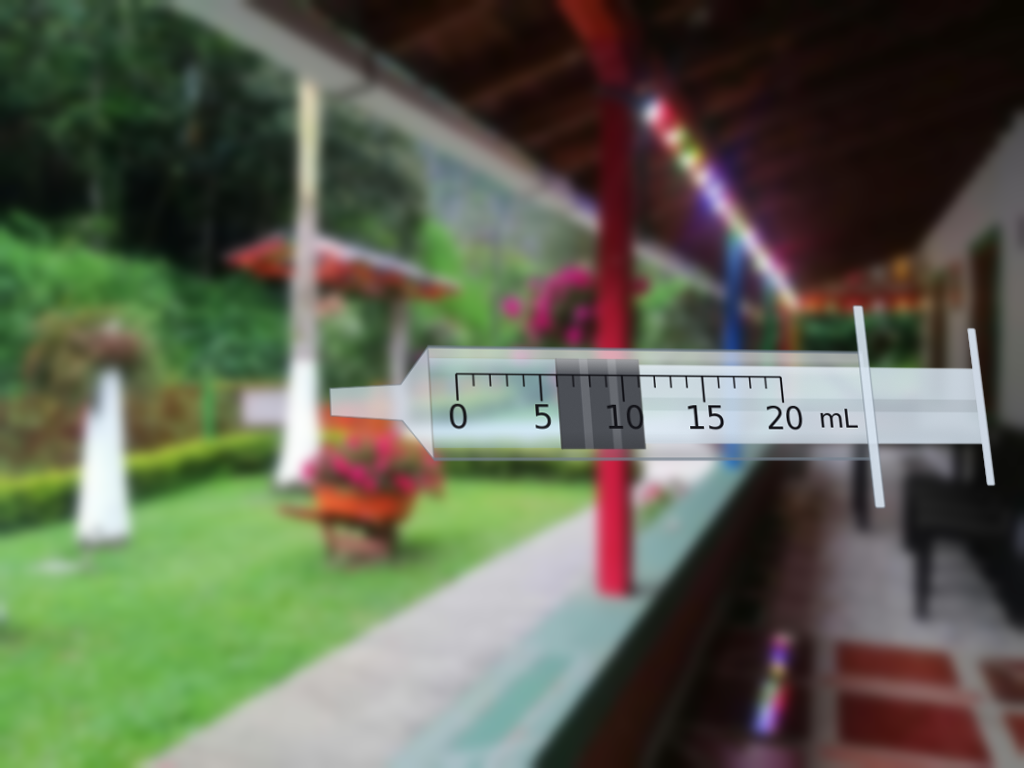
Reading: value=6 unit=mL
